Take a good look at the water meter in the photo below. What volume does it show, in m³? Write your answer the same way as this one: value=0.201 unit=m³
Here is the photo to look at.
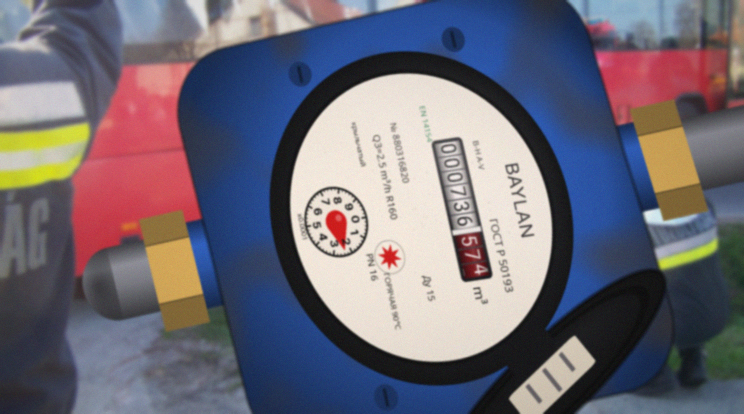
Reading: value=736.5742 unit=m³
